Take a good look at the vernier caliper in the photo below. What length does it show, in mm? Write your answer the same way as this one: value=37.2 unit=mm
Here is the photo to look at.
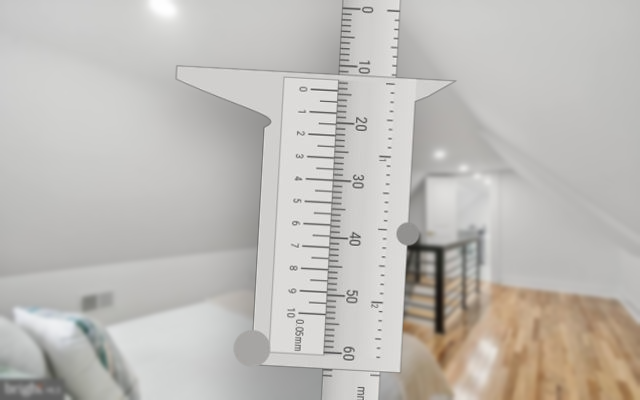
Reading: value=14.4 unit=mm
